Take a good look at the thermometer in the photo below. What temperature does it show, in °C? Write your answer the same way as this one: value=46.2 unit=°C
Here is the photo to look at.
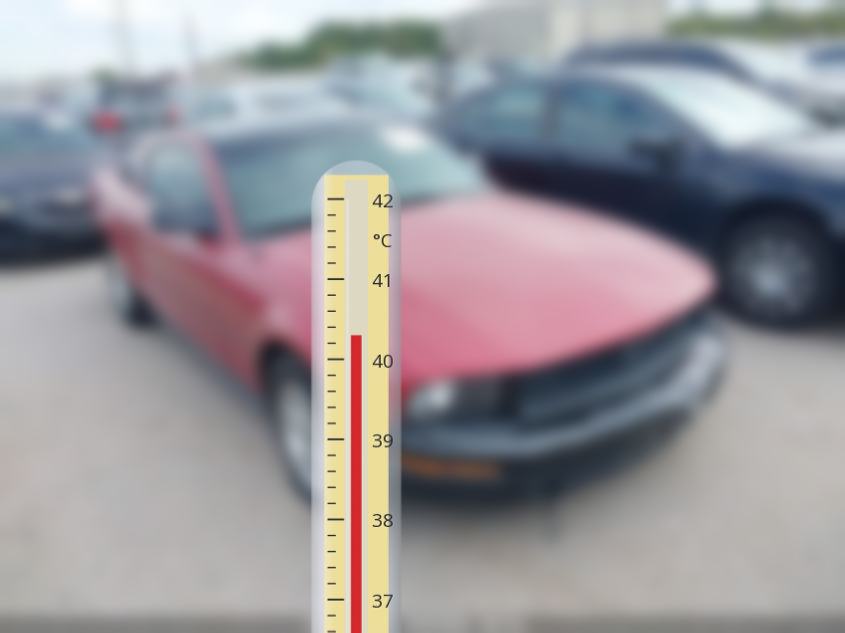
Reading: value=40.3 unit=°C
